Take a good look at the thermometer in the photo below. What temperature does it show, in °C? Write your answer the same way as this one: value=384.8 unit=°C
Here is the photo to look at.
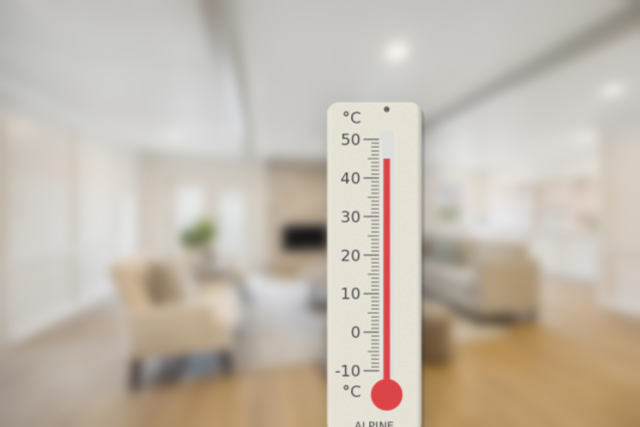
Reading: value=45 unit=°C
